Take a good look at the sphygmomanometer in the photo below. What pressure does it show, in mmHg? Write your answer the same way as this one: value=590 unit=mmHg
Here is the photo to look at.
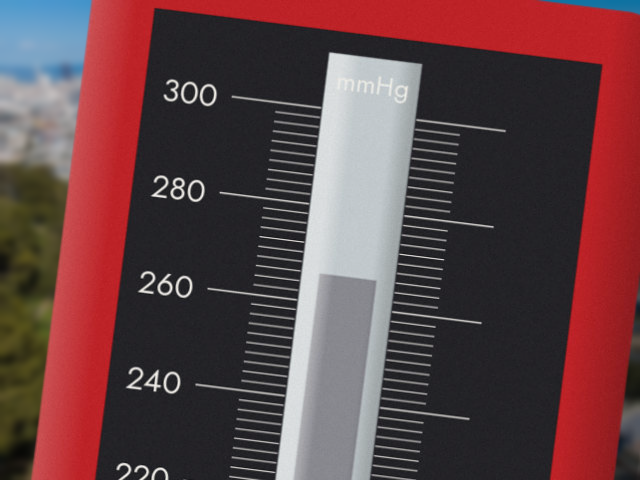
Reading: value=266 unit=mmHg
